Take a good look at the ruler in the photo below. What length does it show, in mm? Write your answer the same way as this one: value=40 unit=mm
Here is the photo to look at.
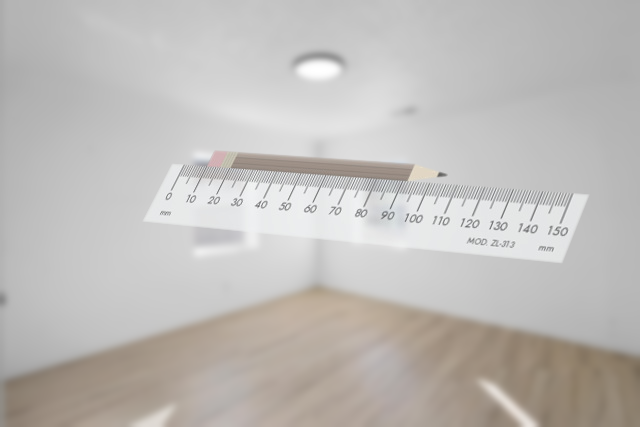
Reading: value=95 unit=mm
